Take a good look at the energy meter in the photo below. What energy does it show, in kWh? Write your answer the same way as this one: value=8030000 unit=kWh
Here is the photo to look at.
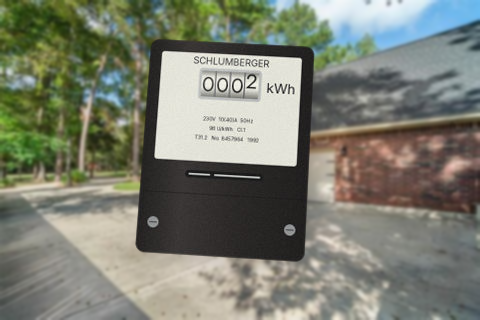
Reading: value=2 unit=kWh
